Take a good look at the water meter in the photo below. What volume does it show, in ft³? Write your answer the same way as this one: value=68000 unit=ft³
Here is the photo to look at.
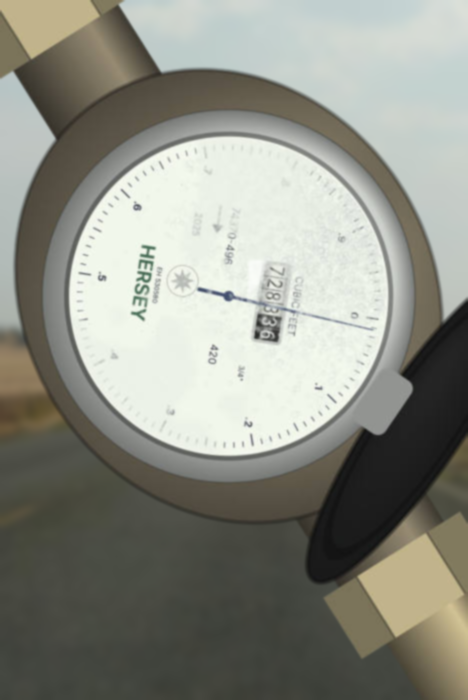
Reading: value=728836.01 unit=ft³
